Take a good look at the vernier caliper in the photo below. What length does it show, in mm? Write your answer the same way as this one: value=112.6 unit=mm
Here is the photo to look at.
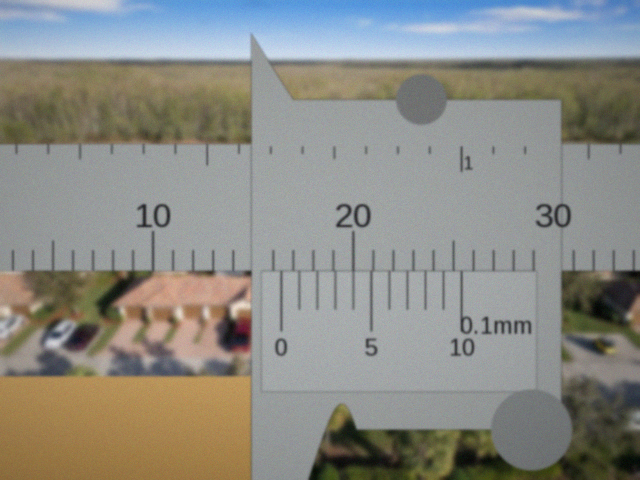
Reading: value=16.4 unit=mm
